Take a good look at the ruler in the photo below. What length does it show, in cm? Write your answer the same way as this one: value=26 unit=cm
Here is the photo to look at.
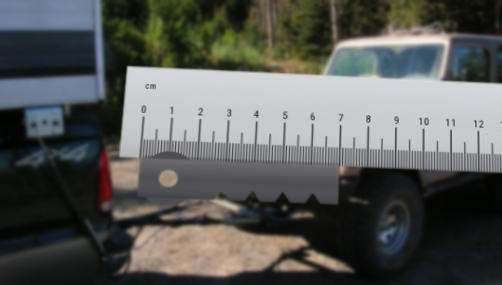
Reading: value=7 unit=cm
